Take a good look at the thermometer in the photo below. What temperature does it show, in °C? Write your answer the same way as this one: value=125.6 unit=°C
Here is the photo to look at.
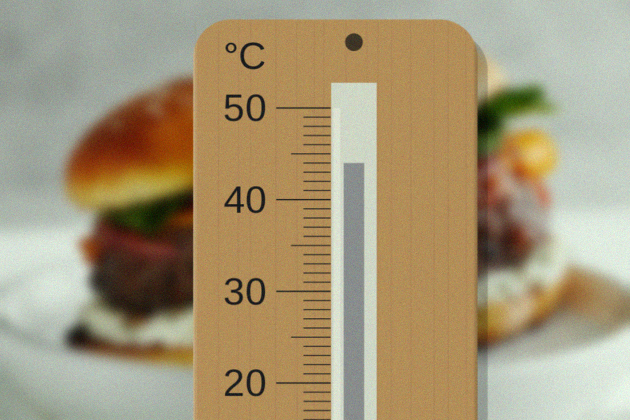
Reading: value=44 unit=°C
